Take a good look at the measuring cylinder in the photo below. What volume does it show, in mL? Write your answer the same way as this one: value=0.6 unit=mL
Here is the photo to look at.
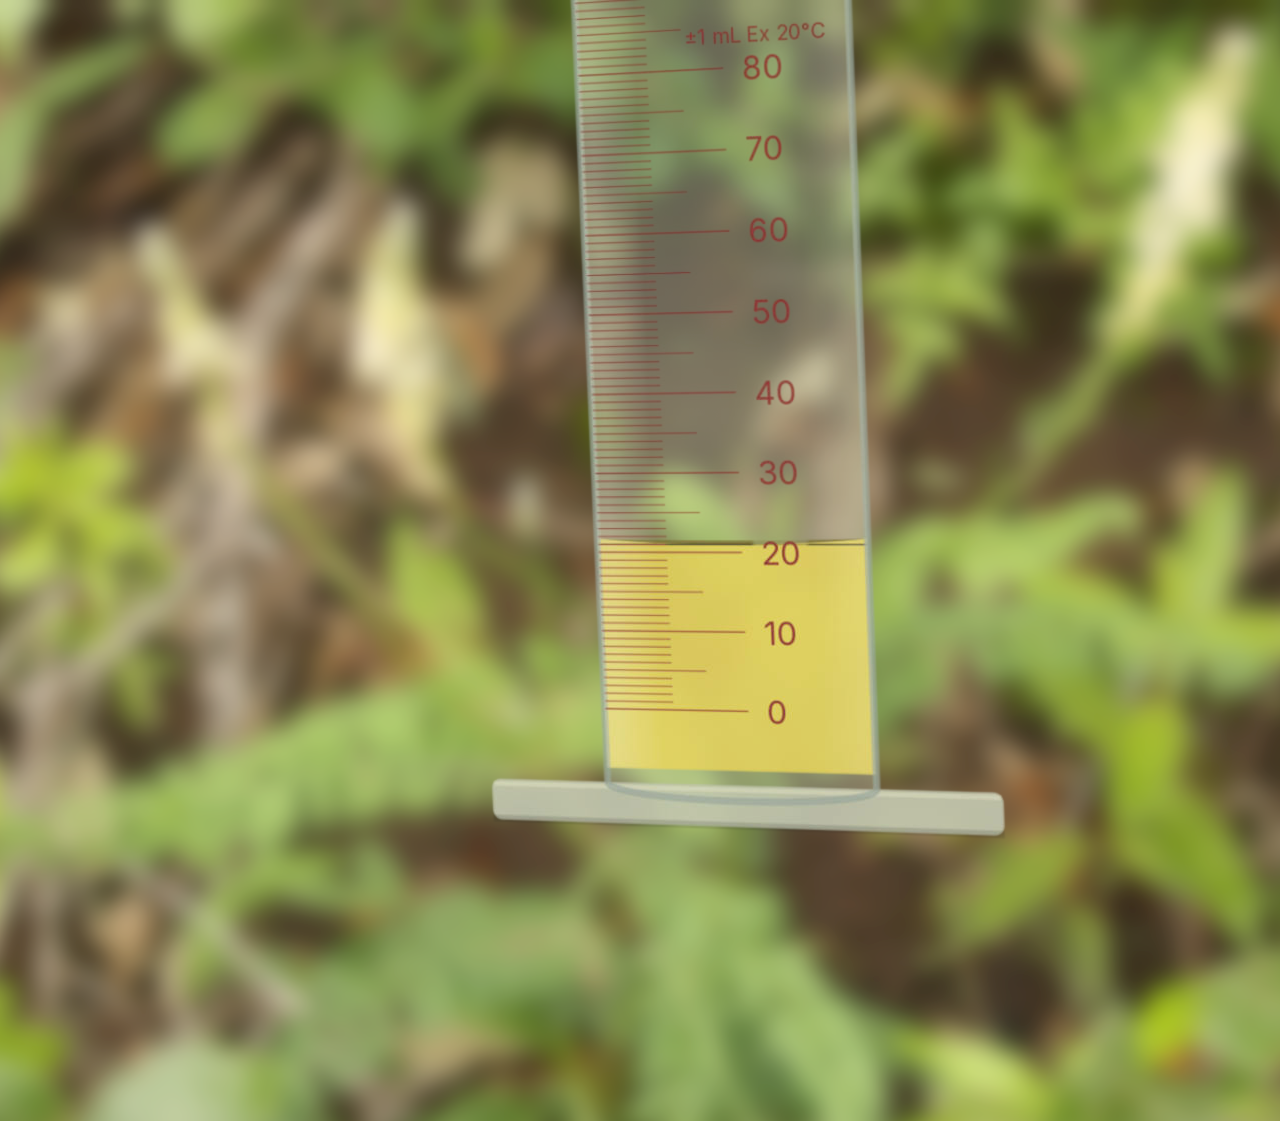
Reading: value=21 unit=mL
